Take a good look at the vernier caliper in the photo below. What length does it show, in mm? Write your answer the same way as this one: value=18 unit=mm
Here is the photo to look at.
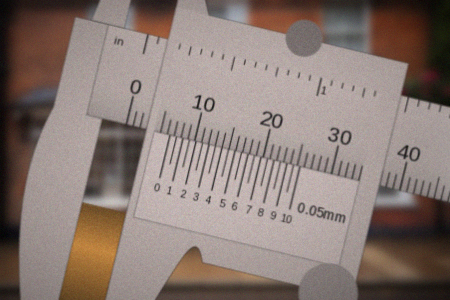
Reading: value=6.4 unit=mm
